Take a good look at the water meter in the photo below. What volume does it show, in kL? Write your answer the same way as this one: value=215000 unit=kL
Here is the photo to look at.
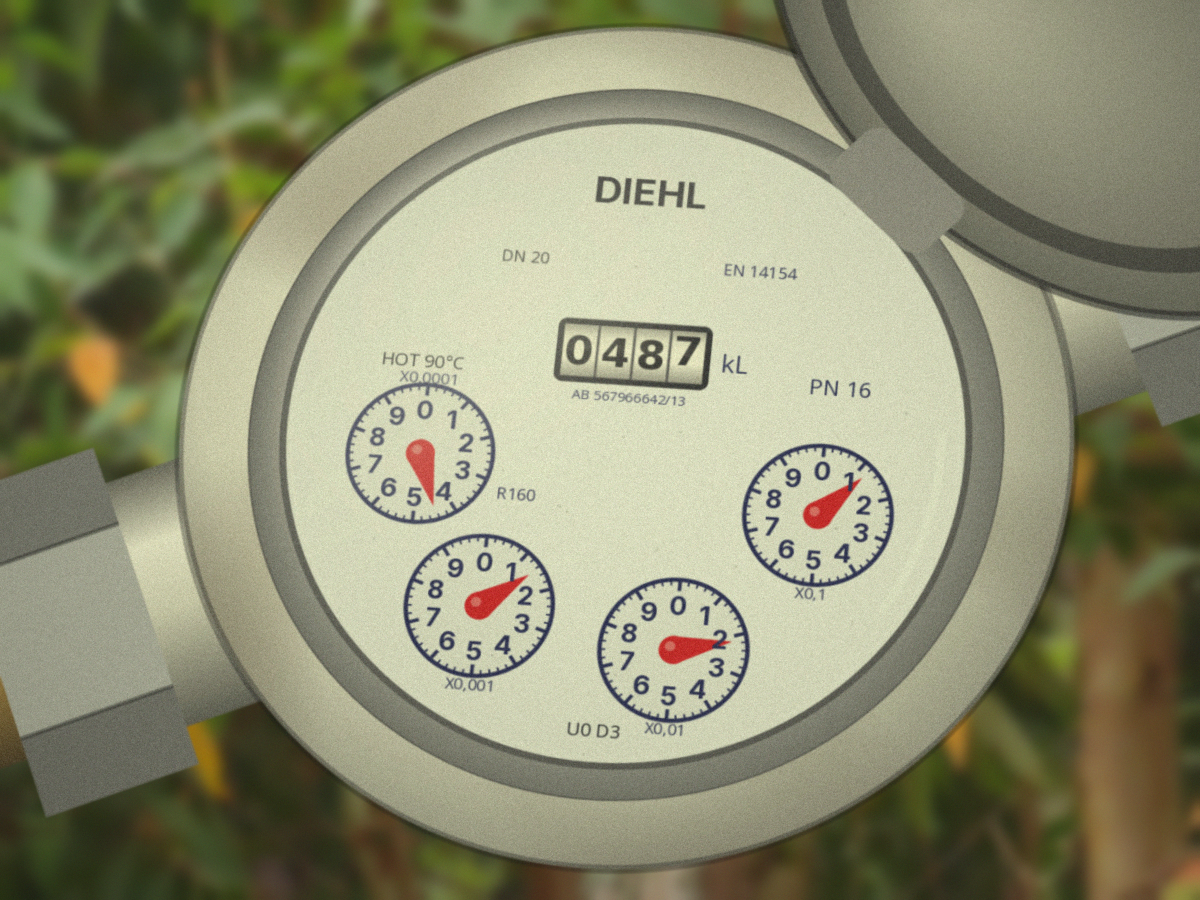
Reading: value=487.1214 unit=kL
